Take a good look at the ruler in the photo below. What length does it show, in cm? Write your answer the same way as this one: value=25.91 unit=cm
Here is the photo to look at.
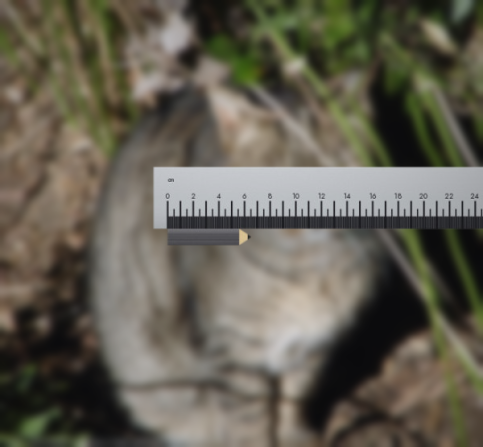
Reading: value=6.5 unit=cm
